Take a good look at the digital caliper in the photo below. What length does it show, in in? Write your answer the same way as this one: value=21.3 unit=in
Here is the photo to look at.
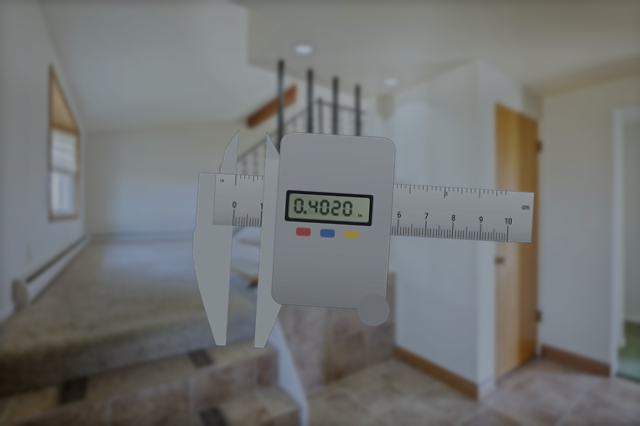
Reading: value=0.4020 unit=in
